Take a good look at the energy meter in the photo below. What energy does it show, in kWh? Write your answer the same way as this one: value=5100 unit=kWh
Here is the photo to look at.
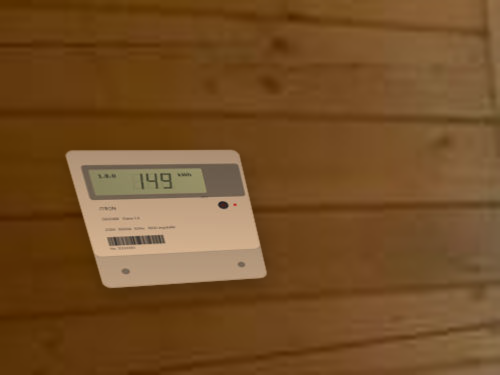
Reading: value=149 unit=kWh
